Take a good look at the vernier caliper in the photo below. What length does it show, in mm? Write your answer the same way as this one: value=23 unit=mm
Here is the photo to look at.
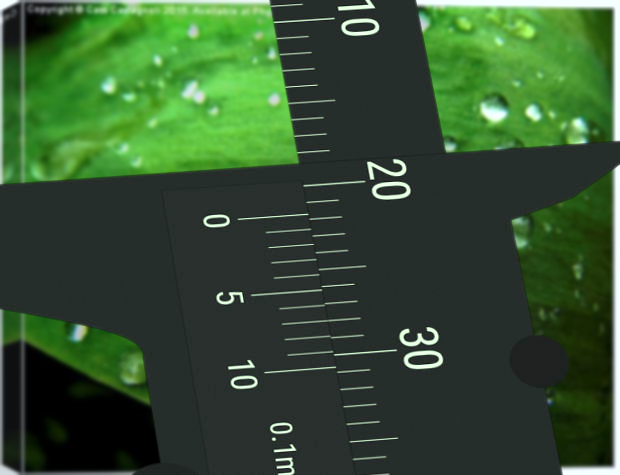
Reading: value=21.7 unit=mm
